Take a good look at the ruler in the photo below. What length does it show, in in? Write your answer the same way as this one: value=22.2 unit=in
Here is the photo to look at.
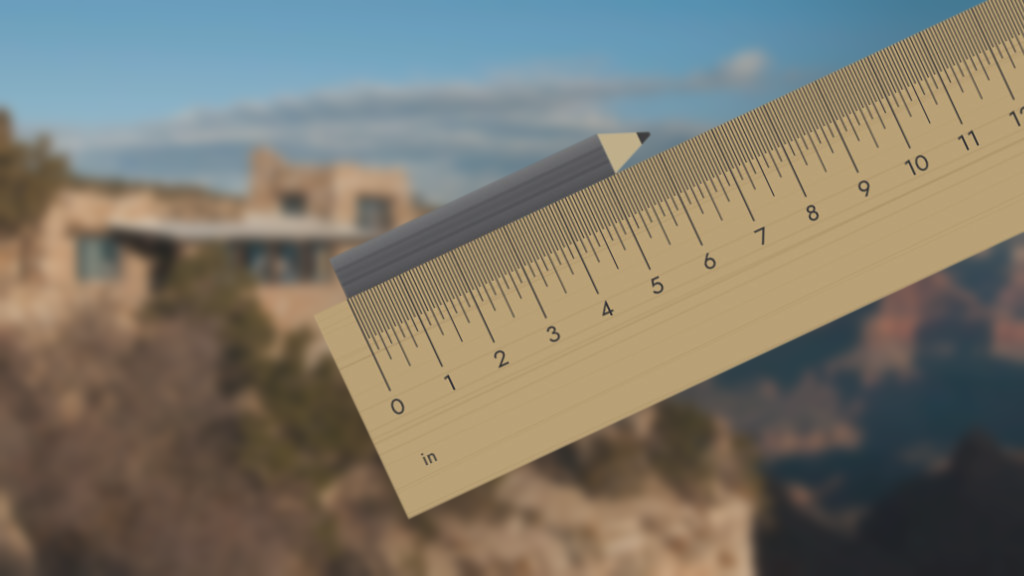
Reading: value=6 unit=in
